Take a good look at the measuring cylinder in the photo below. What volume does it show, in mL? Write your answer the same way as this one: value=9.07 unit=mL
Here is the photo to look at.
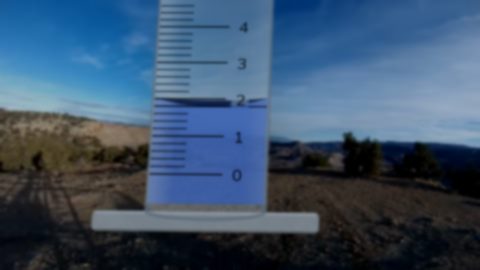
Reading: value=1.8 unit=mL
